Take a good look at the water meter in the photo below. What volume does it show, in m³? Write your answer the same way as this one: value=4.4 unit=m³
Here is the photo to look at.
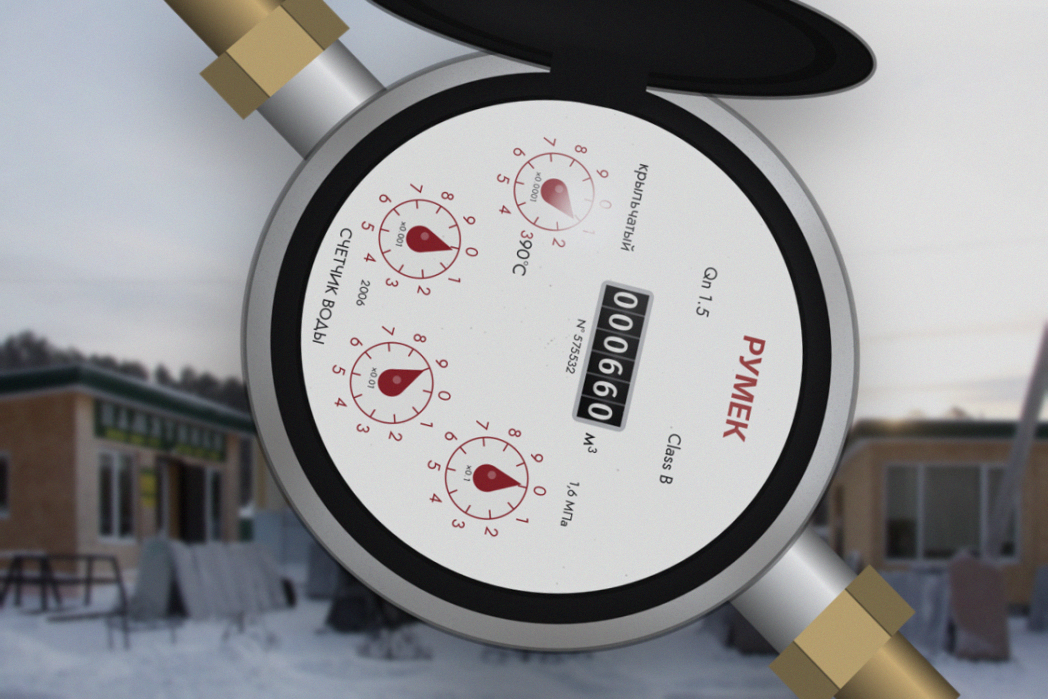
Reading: value=659.9901 unit=m³
